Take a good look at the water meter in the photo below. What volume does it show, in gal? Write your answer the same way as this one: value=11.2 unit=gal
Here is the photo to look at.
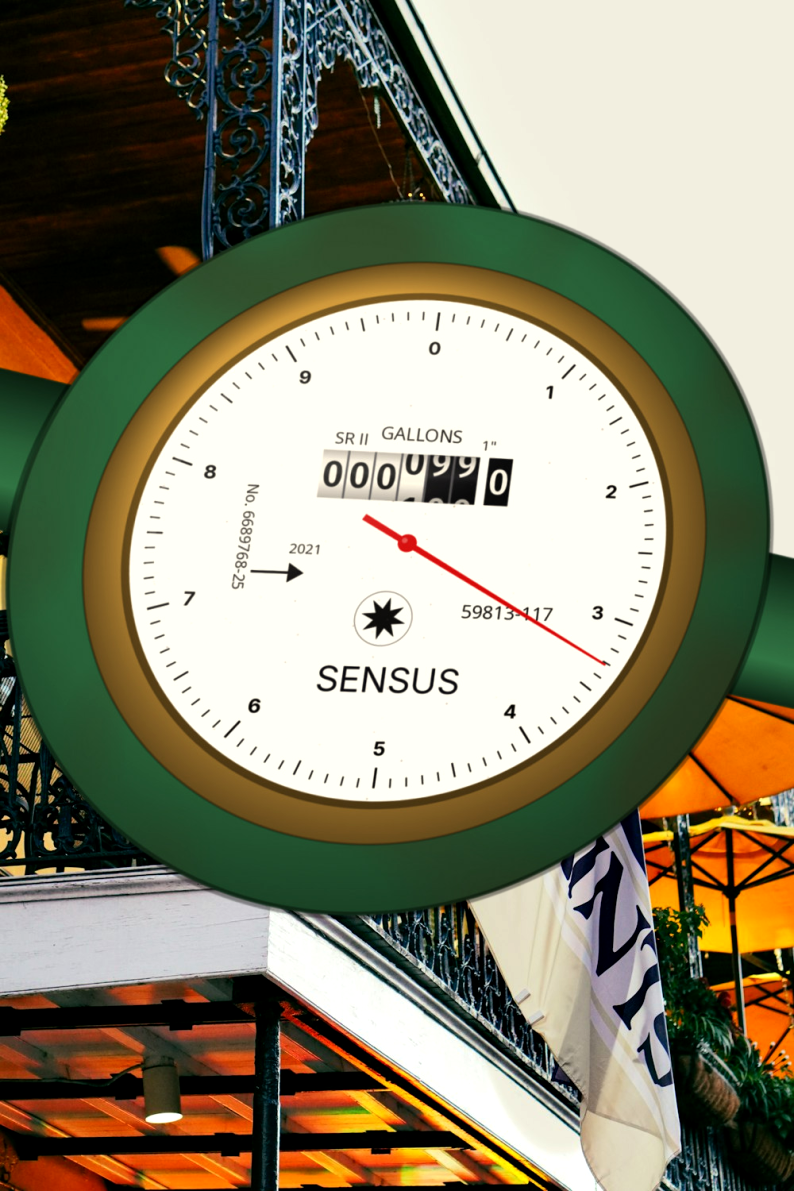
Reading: value=993.3 unit=gal
